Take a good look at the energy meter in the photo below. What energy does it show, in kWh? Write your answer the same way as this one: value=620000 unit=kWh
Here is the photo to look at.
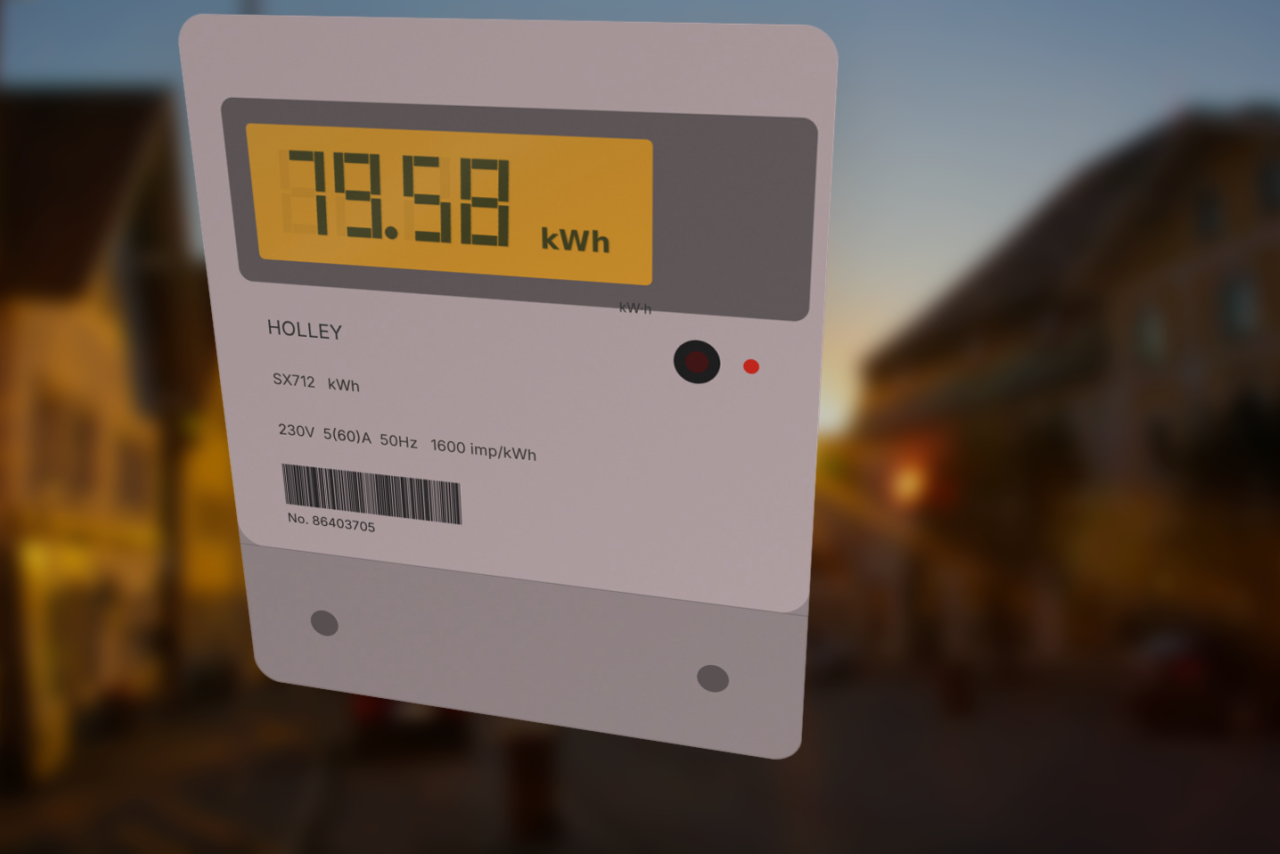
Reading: value=79.58 unit=kWh
